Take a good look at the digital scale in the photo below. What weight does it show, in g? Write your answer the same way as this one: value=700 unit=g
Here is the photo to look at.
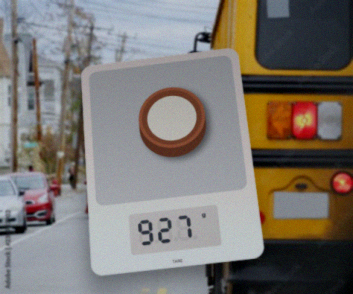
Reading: value=927 unit=g
